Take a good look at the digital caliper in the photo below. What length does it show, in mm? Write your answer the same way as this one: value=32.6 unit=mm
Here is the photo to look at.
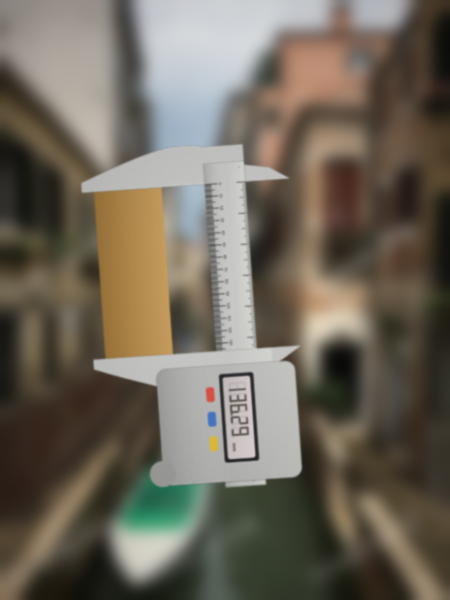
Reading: value=136.29 unit=mm
